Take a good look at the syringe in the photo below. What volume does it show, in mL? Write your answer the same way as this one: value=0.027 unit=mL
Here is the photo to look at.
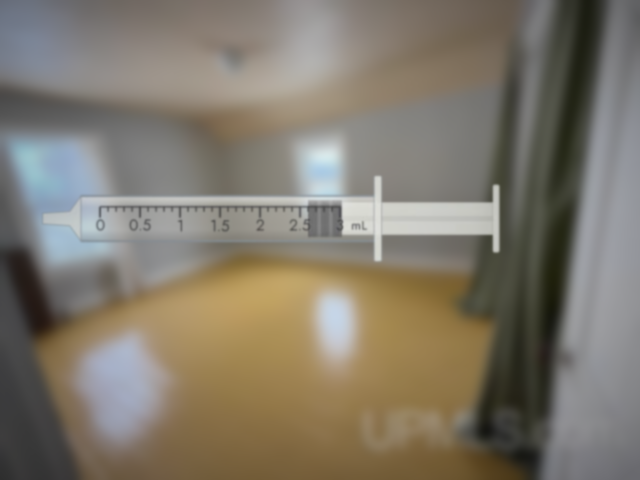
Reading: value=2.6 unit=mL
